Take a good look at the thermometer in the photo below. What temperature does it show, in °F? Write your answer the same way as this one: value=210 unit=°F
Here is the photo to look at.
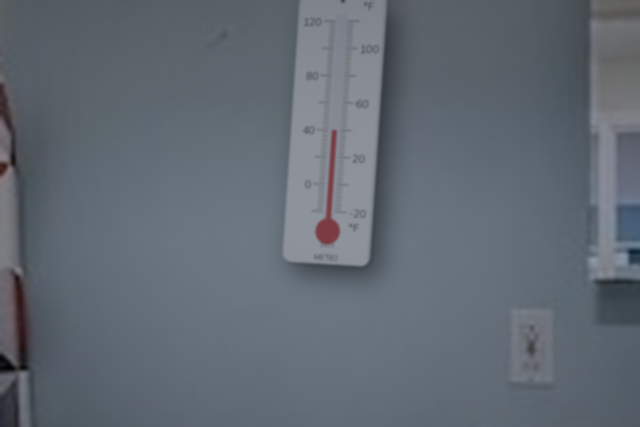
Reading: value=40 unit=°F
